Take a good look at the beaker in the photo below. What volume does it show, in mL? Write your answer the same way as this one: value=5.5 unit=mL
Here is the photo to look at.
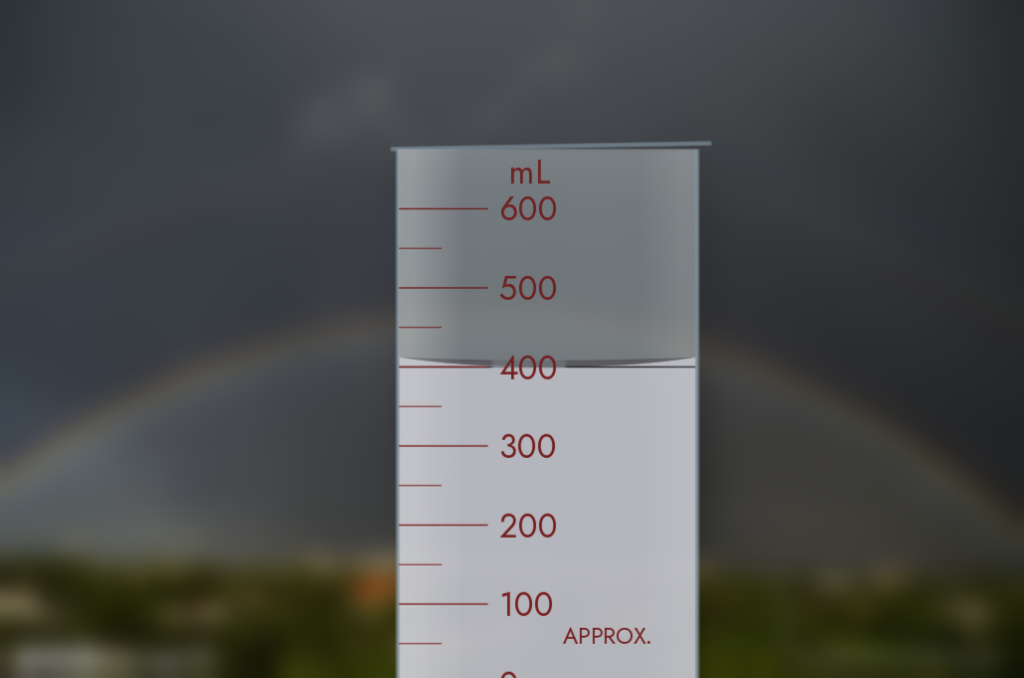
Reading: value=400 unit=mL
